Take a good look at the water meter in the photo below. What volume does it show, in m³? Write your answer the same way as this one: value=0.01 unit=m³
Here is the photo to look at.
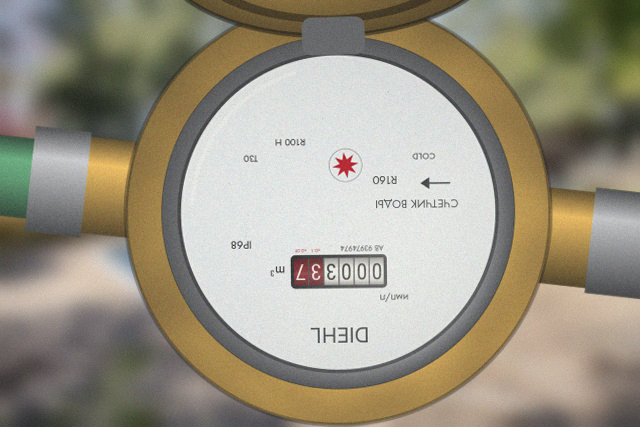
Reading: value=3.37 unit=m³
